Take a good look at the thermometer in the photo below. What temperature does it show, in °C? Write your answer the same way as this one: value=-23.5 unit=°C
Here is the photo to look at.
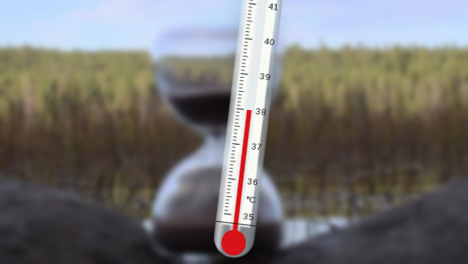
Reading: value=38 unit=°C
